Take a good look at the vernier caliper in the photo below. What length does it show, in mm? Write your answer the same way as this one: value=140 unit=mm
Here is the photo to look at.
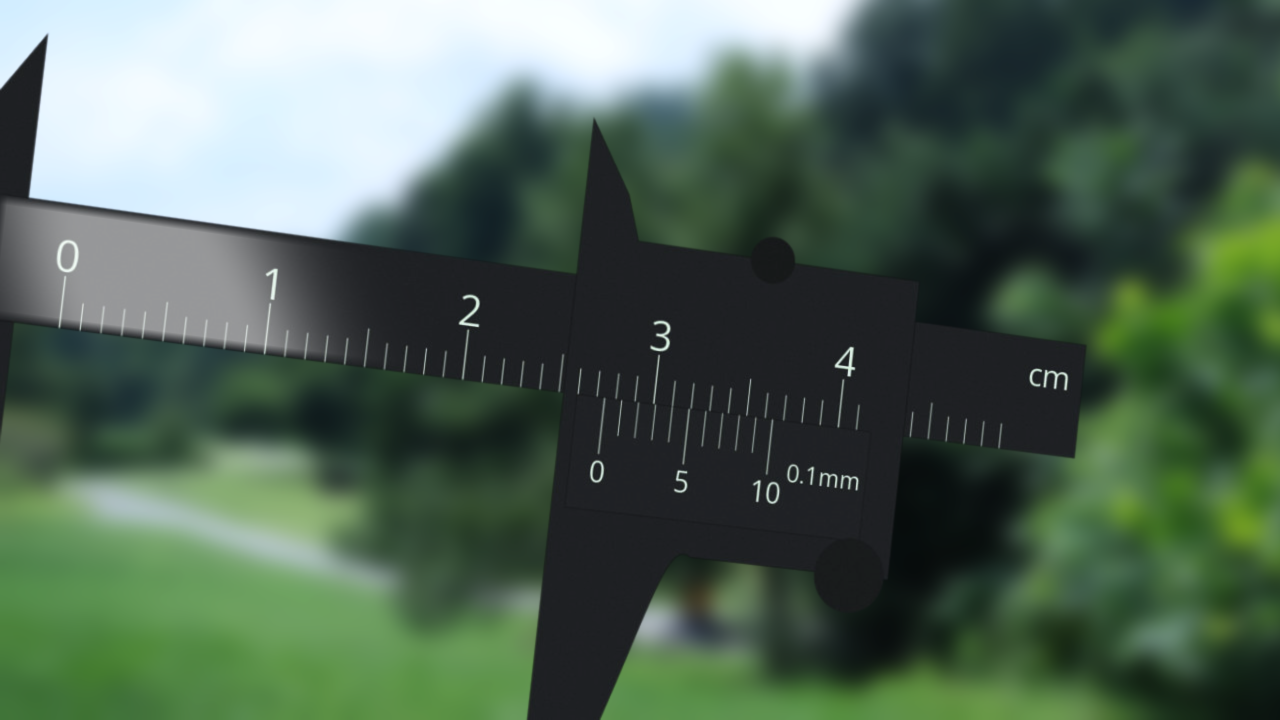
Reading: value=27.4 unit=mm
